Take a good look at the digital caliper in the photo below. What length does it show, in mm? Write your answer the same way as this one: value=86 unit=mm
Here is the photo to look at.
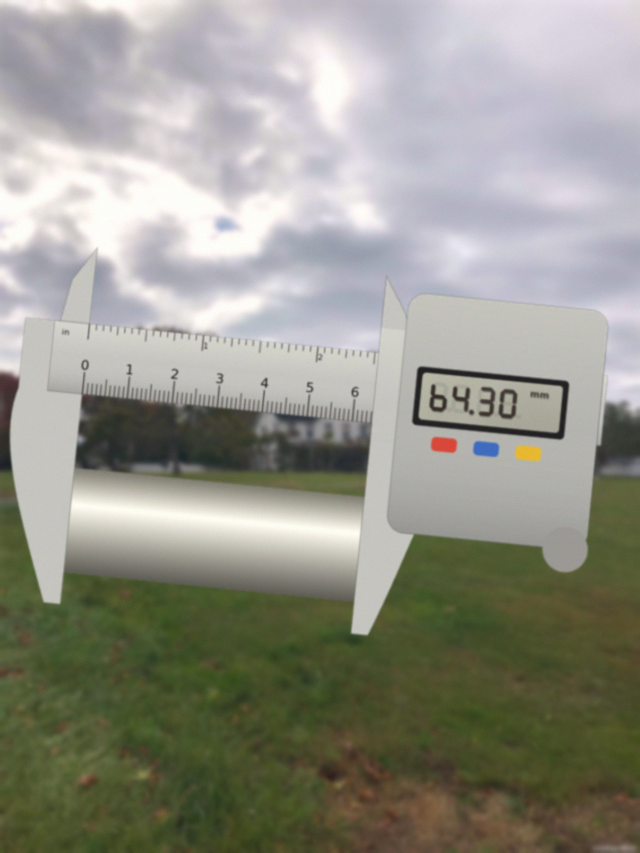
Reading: value=64.30 unit=mm
